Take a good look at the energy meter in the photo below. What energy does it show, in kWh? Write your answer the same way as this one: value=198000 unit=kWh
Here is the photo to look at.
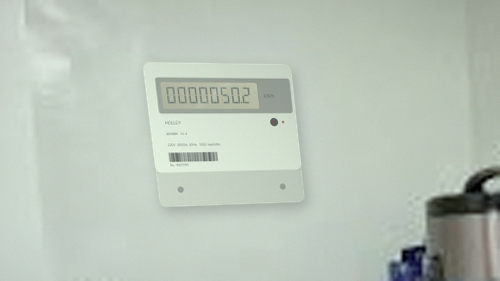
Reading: value=50.2 unit=kWh
